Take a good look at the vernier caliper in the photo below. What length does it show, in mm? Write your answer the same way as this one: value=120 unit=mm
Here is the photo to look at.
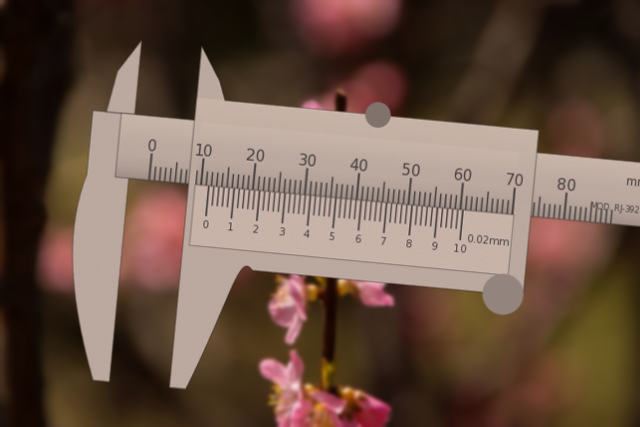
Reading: value=11.5 unit=mm
